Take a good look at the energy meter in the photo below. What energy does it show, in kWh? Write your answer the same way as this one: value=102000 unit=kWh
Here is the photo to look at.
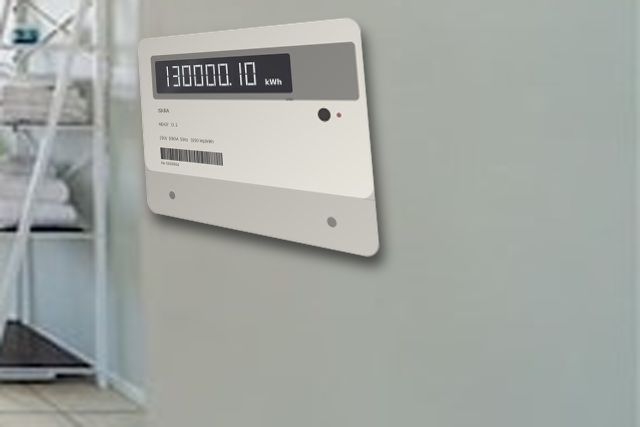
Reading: value=130000.10 unit=kWh
